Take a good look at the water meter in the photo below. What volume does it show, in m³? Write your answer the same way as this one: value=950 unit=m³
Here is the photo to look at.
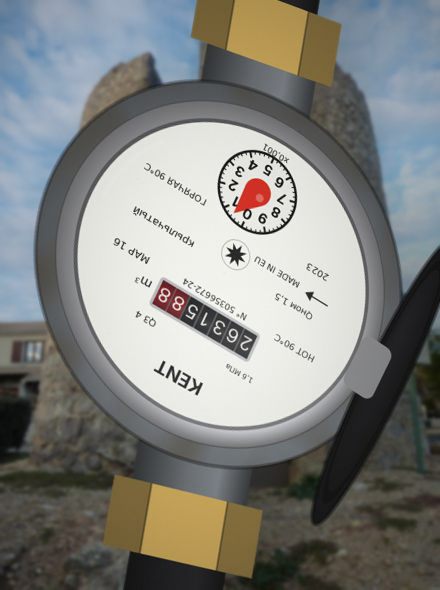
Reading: value=26315.880 unit=m³
